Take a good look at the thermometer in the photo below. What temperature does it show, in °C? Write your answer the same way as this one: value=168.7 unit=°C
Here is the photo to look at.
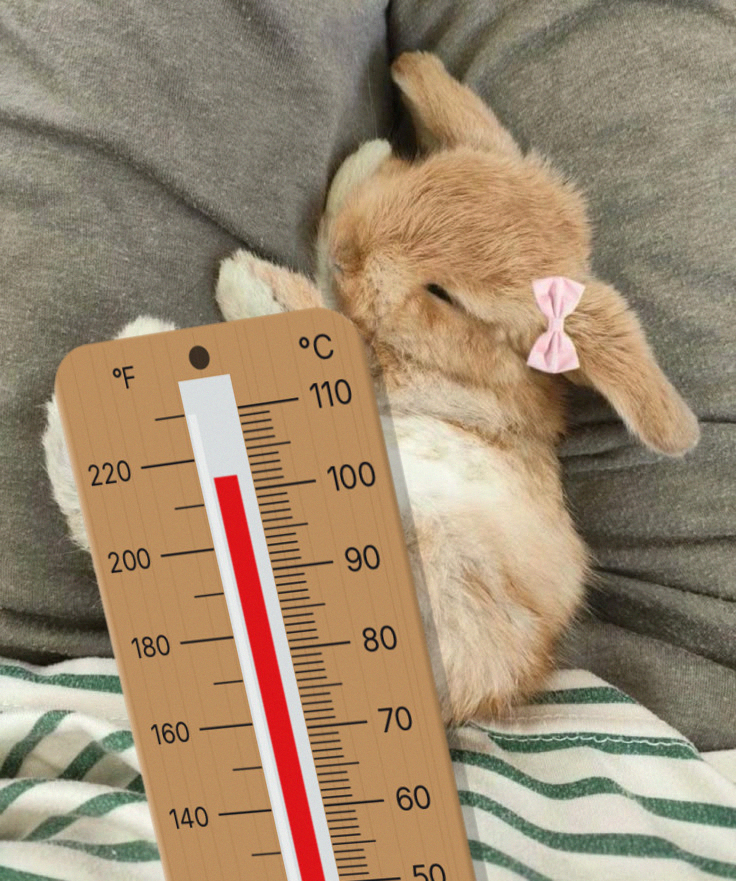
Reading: value=102 unit=°C
